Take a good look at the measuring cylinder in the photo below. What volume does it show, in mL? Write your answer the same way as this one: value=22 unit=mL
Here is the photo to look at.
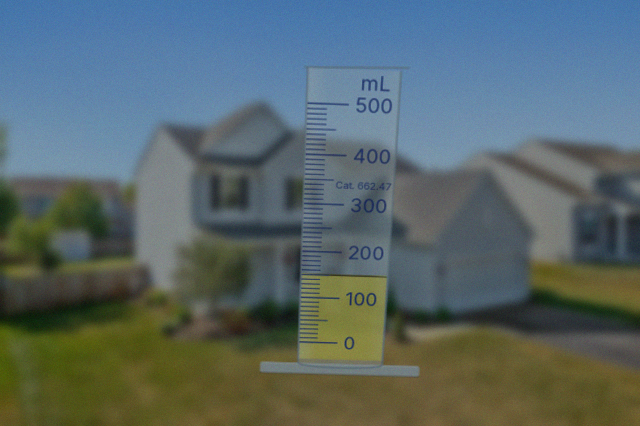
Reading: value=150 unit=mL
